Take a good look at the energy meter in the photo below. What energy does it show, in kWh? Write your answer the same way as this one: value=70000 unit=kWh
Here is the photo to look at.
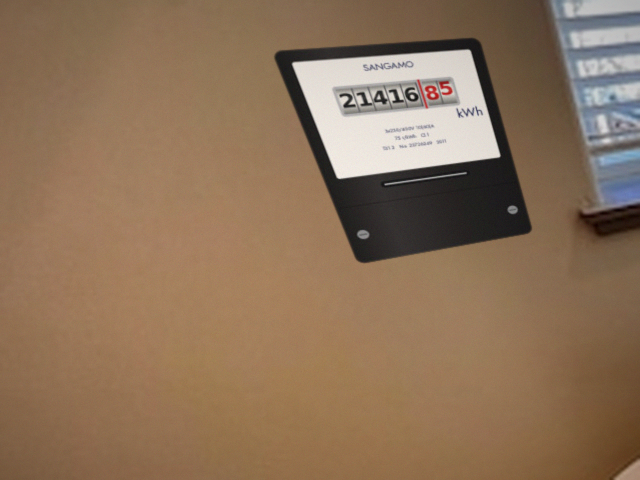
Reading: value=21416.85 unit=kWh
